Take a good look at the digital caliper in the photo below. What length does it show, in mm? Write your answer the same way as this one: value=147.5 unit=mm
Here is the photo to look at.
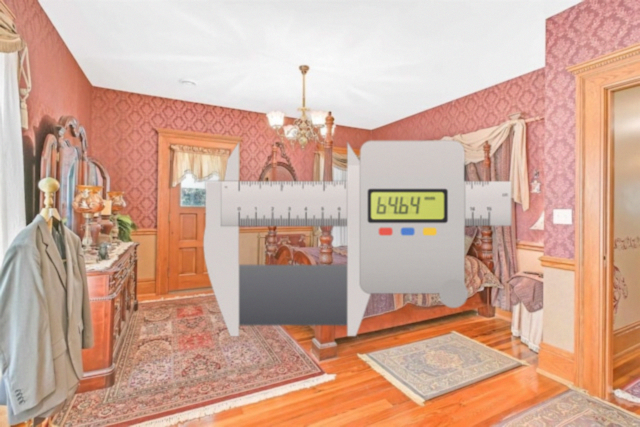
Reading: value=64.64 unit=mm
